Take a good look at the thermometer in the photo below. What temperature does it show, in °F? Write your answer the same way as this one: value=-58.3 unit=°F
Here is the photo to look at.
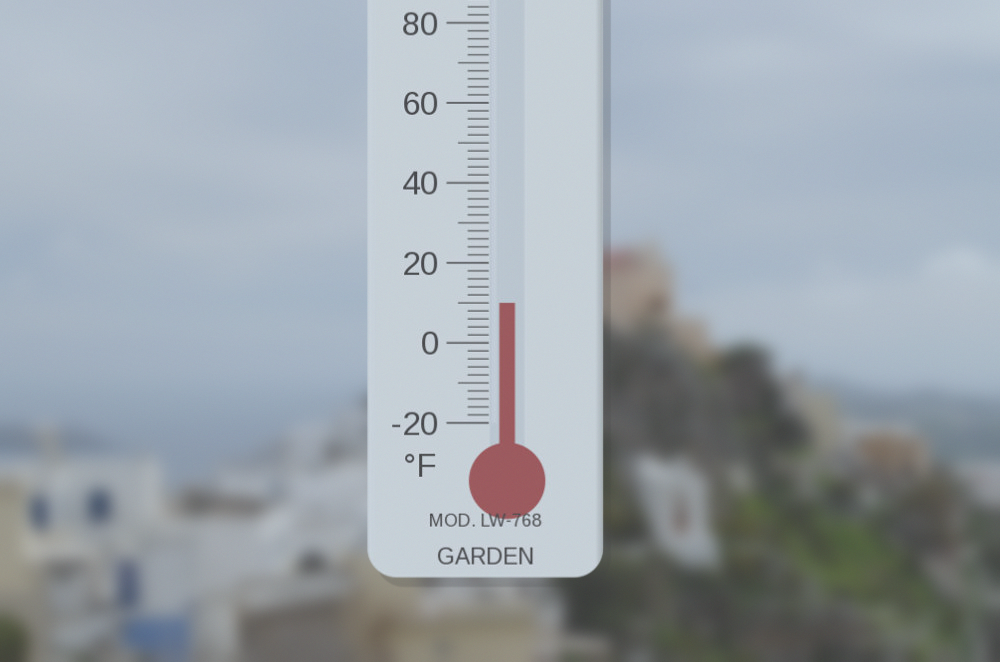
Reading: value=10 unit=°F
